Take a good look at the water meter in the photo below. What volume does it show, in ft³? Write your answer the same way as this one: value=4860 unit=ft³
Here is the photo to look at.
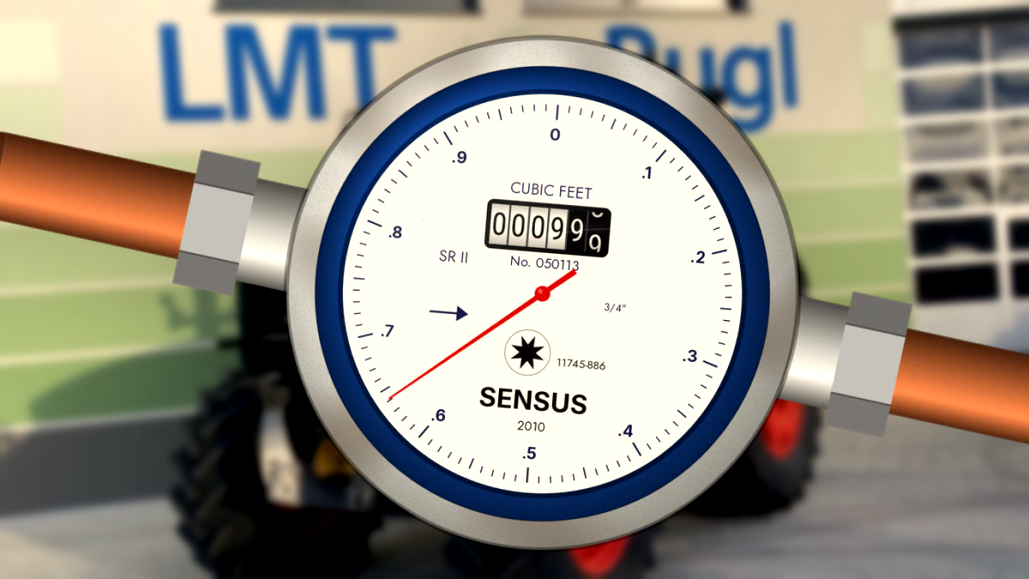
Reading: value=998.64 unit=ft³
